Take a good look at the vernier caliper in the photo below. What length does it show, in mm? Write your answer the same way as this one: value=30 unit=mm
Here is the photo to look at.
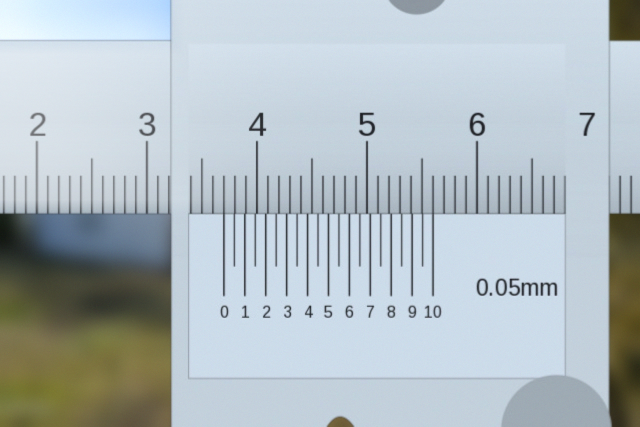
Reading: value=37.0 unit=mm
